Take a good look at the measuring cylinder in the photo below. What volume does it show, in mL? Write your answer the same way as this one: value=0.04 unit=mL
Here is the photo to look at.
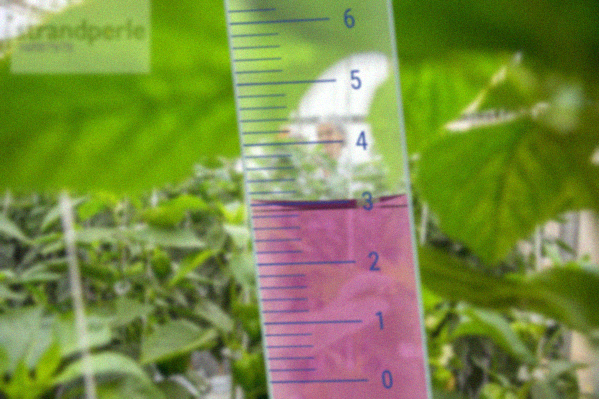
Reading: value=2.9 unit=mL
